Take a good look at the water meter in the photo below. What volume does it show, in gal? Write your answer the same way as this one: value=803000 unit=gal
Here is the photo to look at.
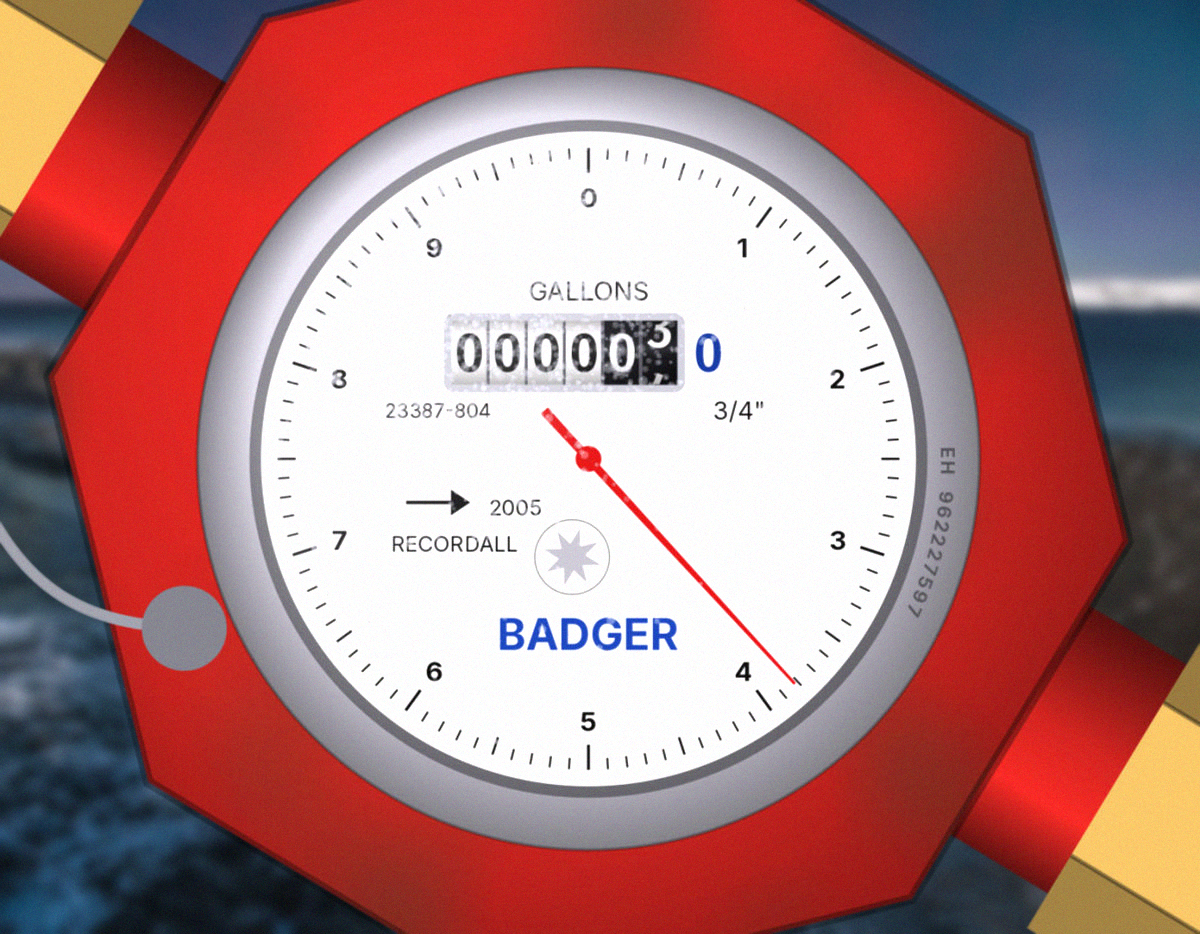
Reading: value=33.8 unit=gal
